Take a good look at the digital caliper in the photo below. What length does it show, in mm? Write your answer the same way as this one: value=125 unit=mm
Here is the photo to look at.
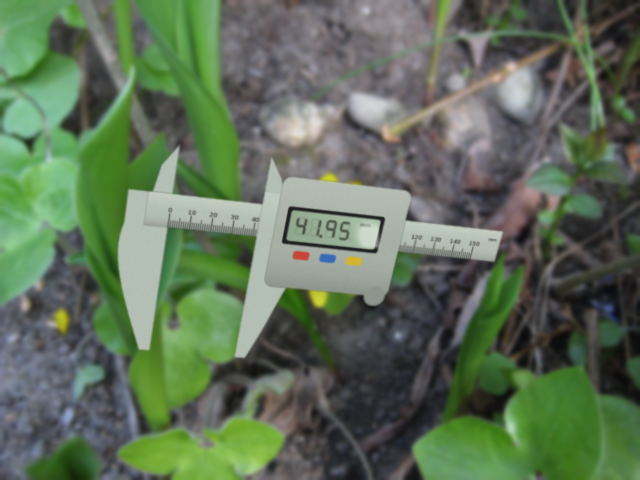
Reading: value=41.95 unit=mm
